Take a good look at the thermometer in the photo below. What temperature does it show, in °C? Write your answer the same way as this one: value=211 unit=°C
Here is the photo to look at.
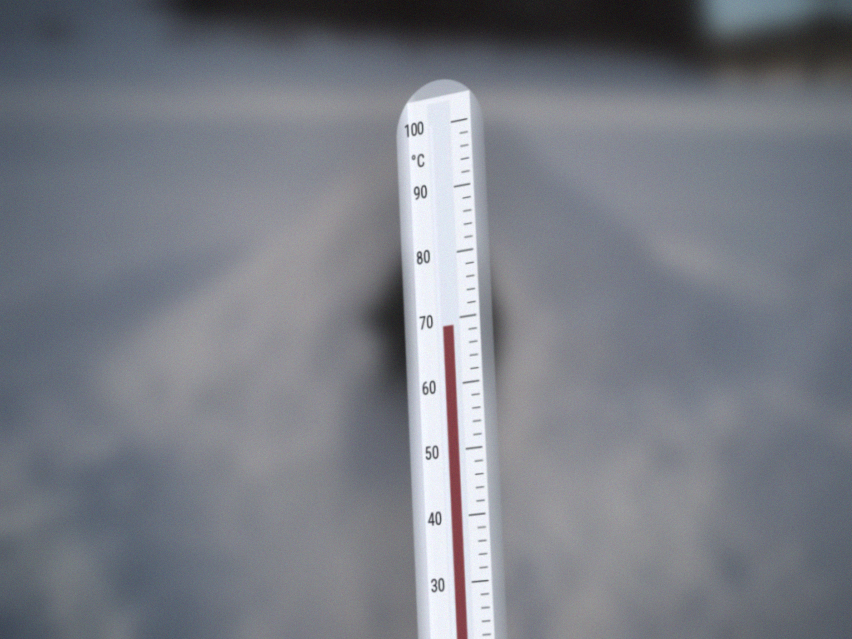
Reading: value=69 unit=°C
